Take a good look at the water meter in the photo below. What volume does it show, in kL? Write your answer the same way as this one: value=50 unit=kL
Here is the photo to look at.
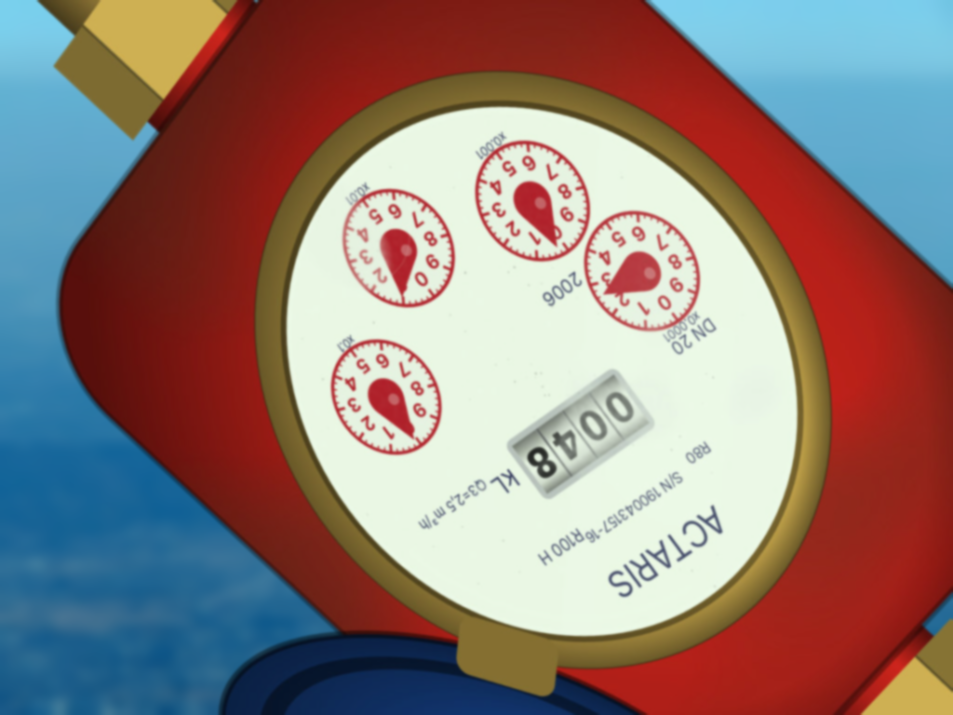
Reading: value=48.0102 unit=kL
